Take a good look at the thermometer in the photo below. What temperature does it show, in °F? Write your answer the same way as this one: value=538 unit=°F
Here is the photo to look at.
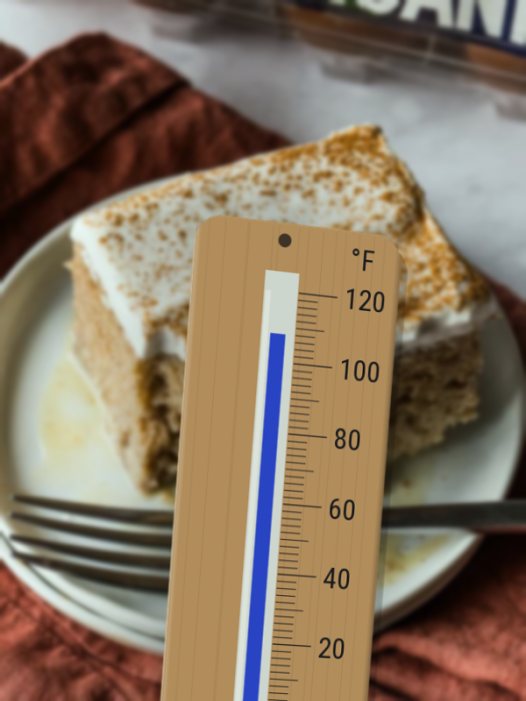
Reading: value=108 unit=°F
